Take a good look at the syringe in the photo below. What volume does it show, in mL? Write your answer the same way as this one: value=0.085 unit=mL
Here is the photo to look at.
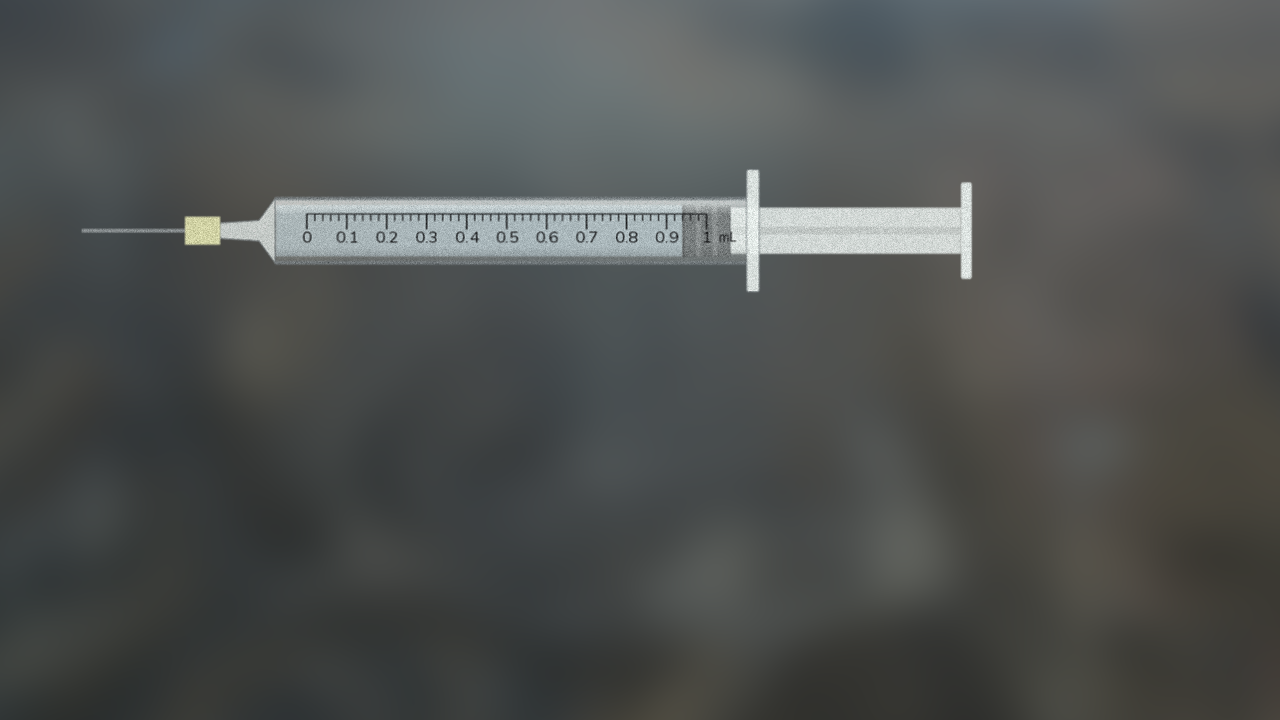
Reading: value=0.94 unit=mL
